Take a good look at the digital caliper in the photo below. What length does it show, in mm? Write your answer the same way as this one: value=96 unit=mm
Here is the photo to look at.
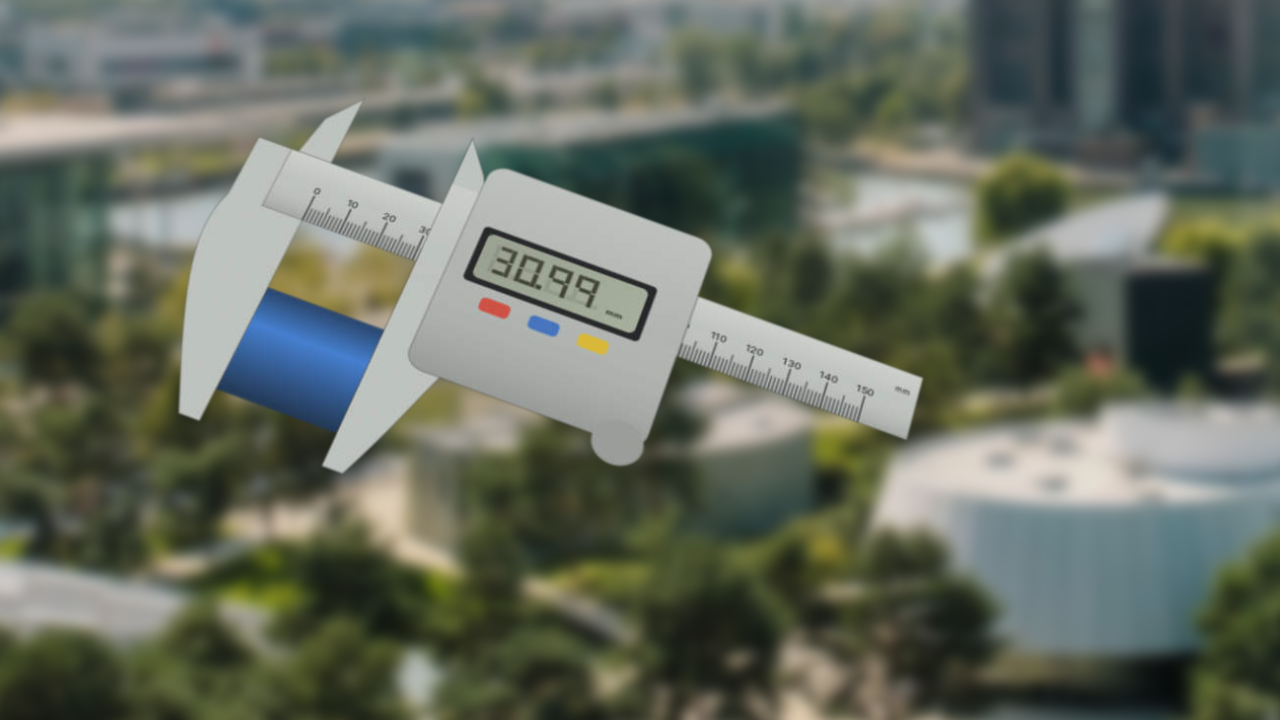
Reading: value=30.99 unit=mm
